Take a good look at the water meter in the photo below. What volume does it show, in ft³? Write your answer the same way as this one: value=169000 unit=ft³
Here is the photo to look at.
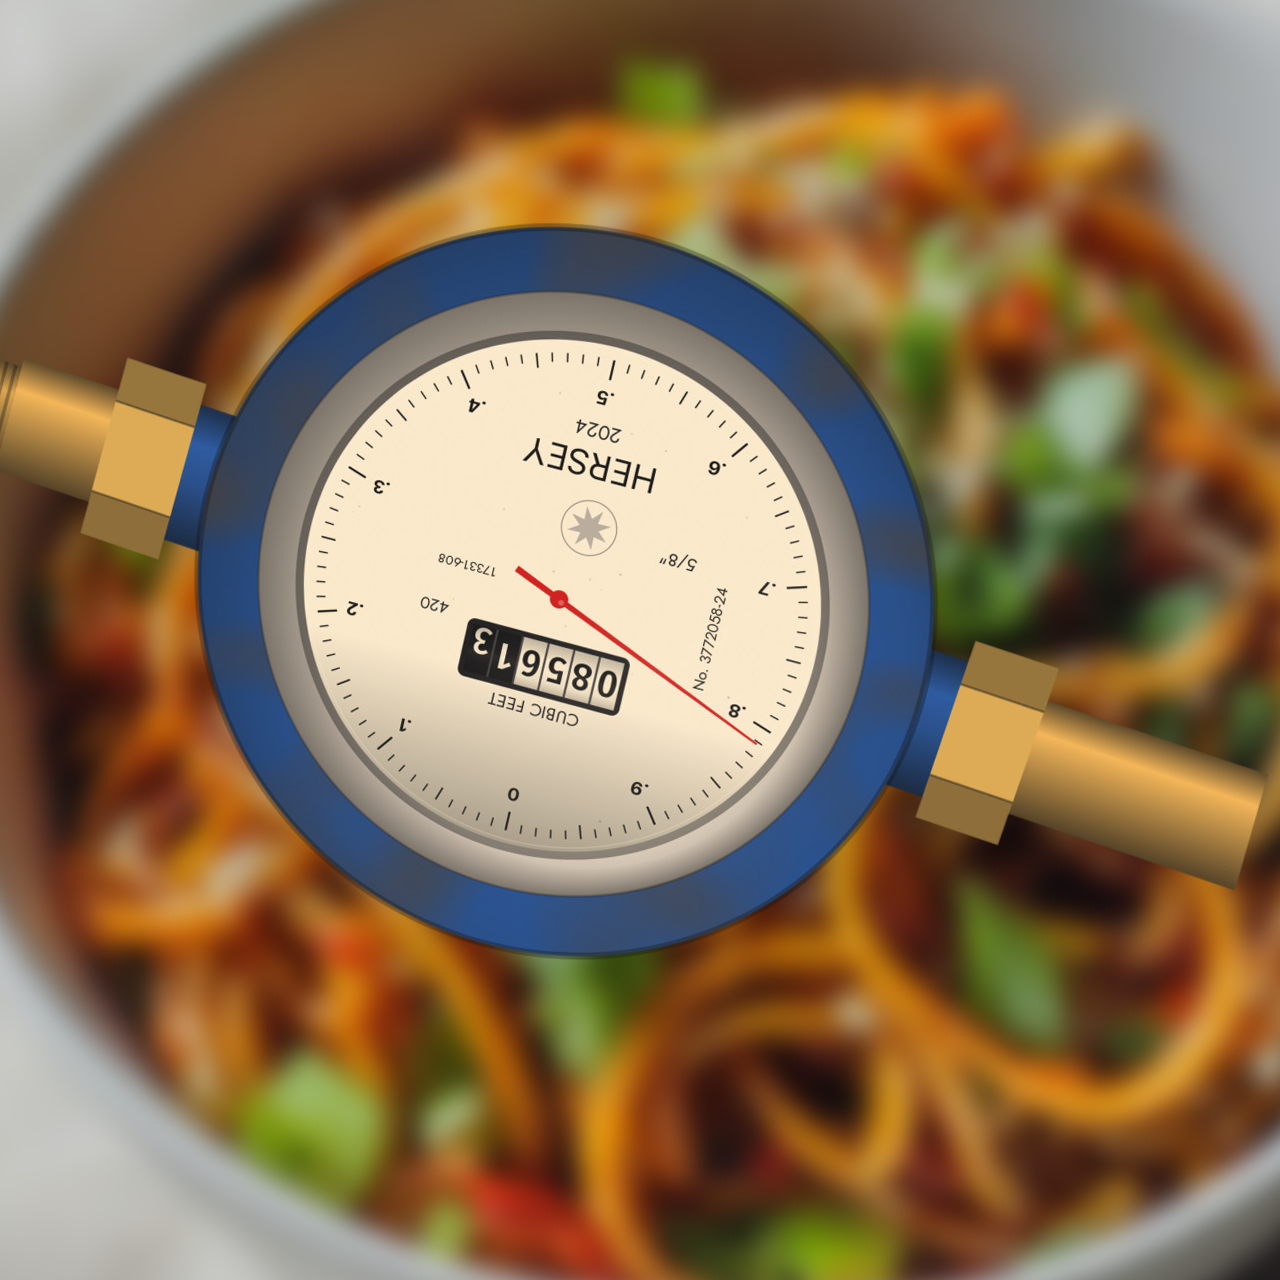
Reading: value=85612.81 unit=ft³
